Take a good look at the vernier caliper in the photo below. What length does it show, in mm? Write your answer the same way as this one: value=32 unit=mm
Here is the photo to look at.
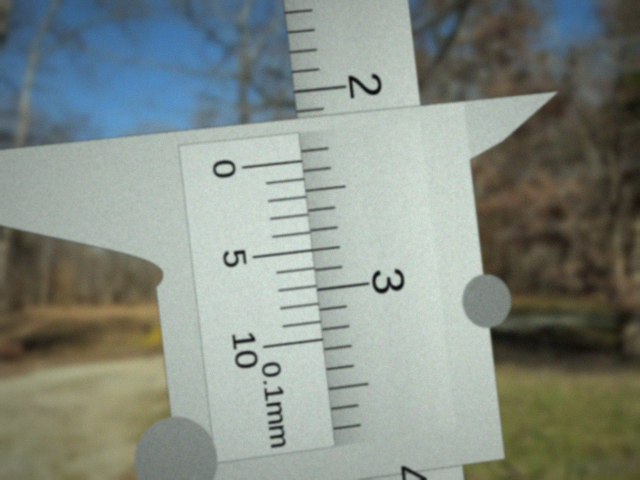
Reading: value=23.5 unit=mm
